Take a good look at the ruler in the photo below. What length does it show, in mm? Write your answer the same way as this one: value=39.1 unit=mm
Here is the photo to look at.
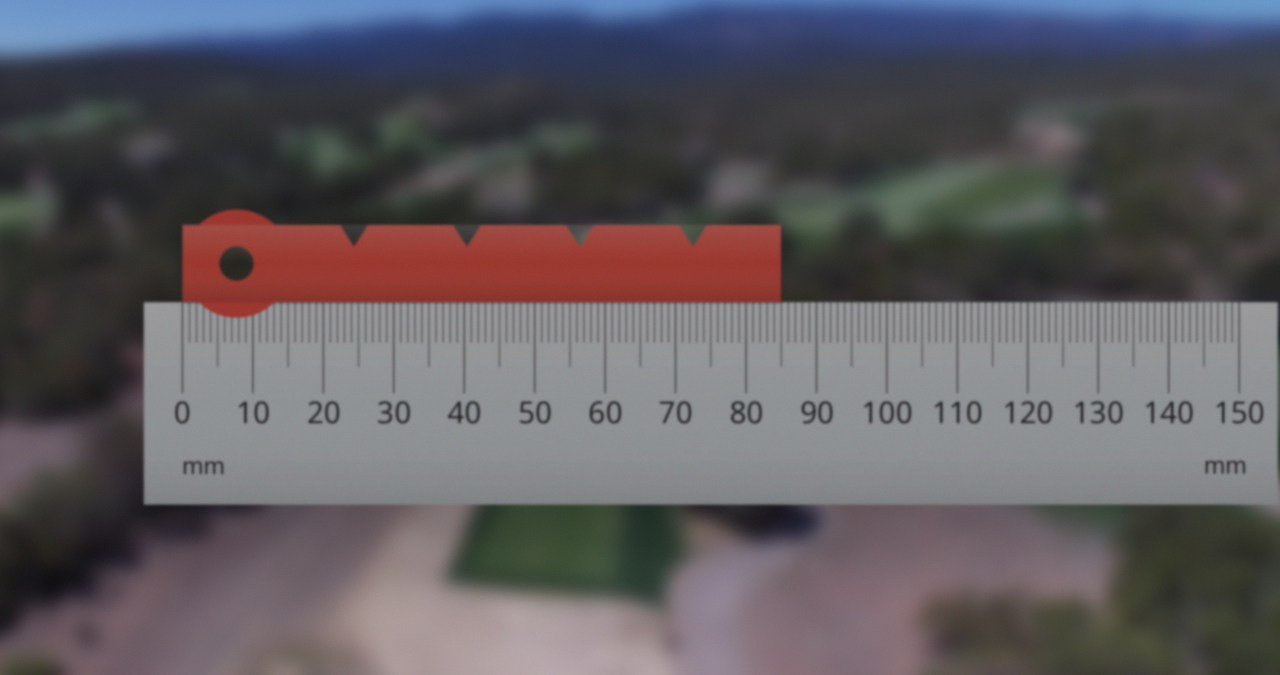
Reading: value=85 unit=mm
